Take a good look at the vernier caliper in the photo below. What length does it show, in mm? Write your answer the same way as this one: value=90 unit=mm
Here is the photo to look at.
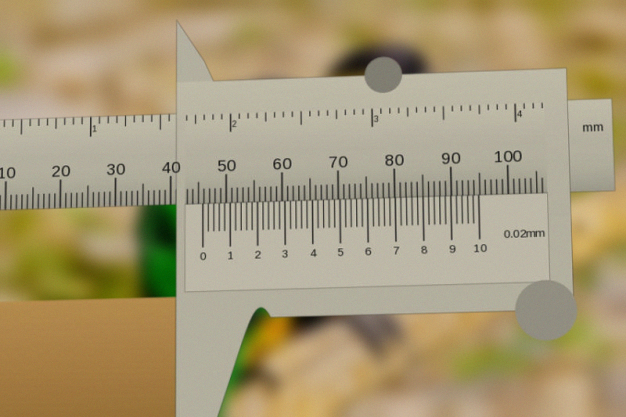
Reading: value=45.8 unit=mm
